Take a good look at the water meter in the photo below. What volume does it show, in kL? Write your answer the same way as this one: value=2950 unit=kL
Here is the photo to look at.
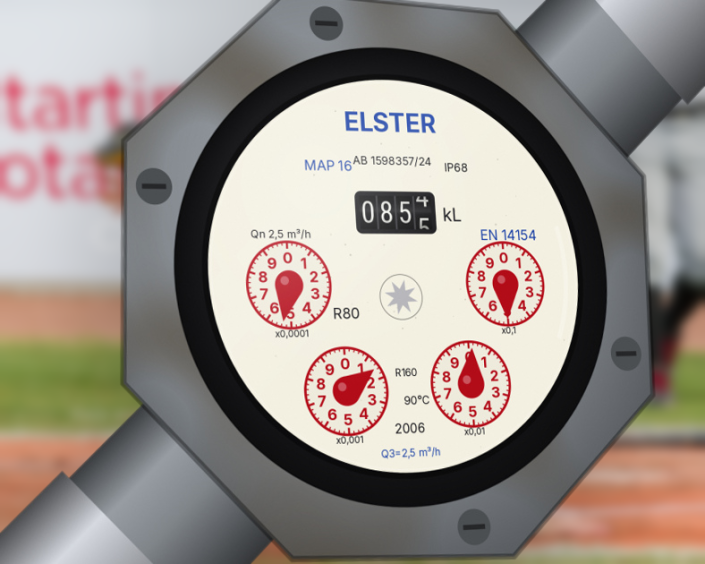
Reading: value=854.5015 unit=kL
